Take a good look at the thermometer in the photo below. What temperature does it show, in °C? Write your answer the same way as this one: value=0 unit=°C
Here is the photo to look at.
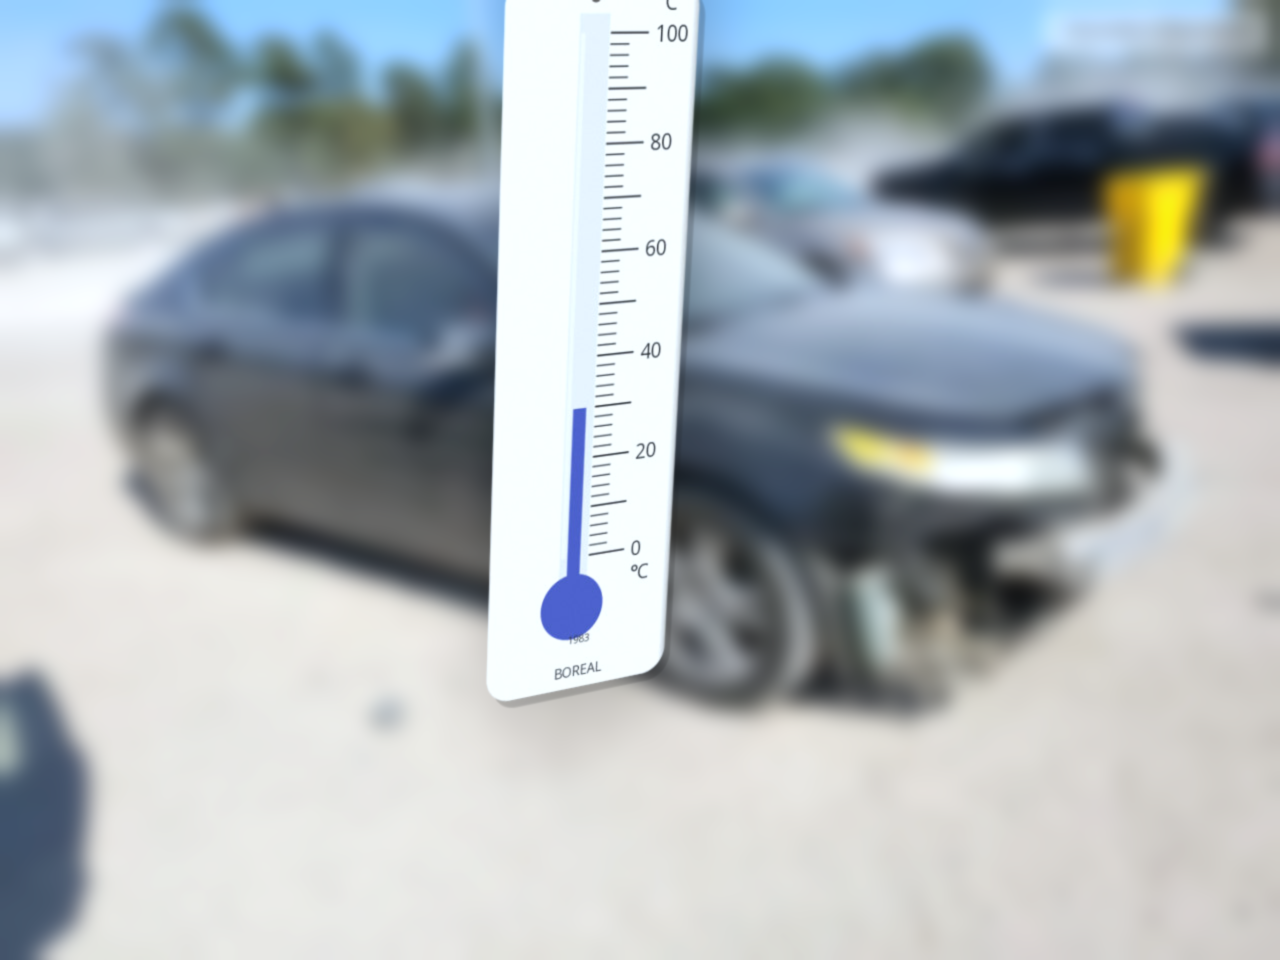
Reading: value=30 unit=°C
